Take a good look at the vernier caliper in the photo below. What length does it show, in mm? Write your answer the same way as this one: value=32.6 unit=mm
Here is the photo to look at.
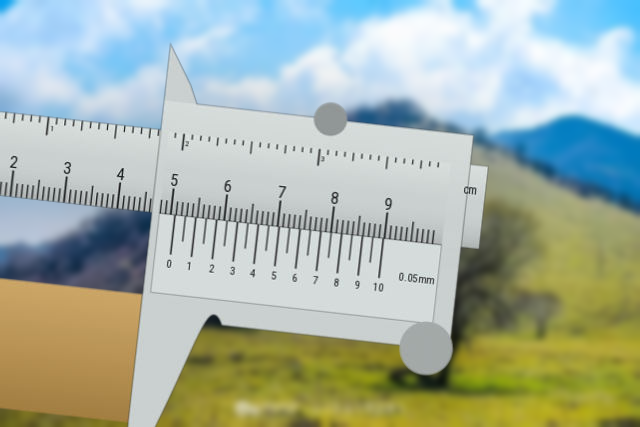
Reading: value=50.8 unit=mm
